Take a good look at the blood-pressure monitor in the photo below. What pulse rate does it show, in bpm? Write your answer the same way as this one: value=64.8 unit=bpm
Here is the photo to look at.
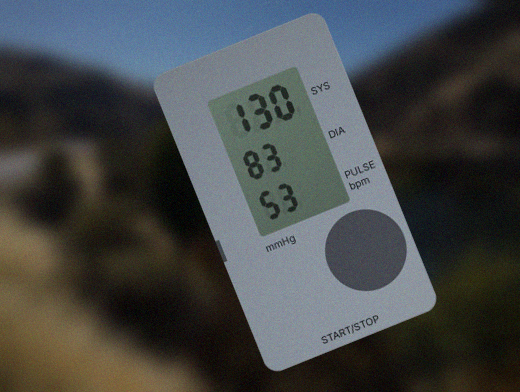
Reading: value=53 unit=bpm
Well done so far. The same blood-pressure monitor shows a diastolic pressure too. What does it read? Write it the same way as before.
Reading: value=83 unit=mmHg
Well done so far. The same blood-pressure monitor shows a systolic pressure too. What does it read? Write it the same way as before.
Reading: value=130 unit=mmHg
